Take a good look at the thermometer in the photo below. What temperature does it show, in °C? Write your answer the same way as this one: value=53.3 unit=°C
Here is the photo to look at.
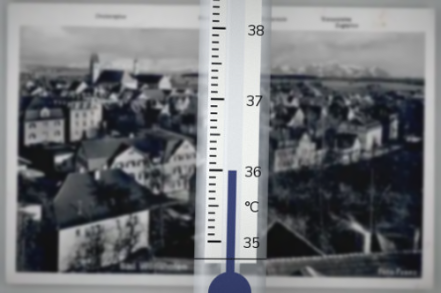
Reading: value=36 unit=°C
